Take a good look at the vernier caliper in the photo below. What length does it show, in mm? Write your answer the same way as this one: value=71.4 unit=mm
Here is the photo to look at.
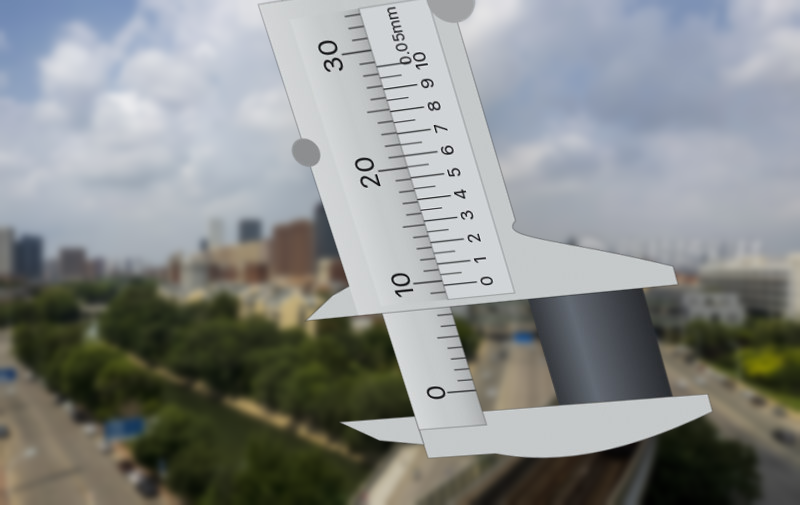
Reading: value=9.6 unit=mm
